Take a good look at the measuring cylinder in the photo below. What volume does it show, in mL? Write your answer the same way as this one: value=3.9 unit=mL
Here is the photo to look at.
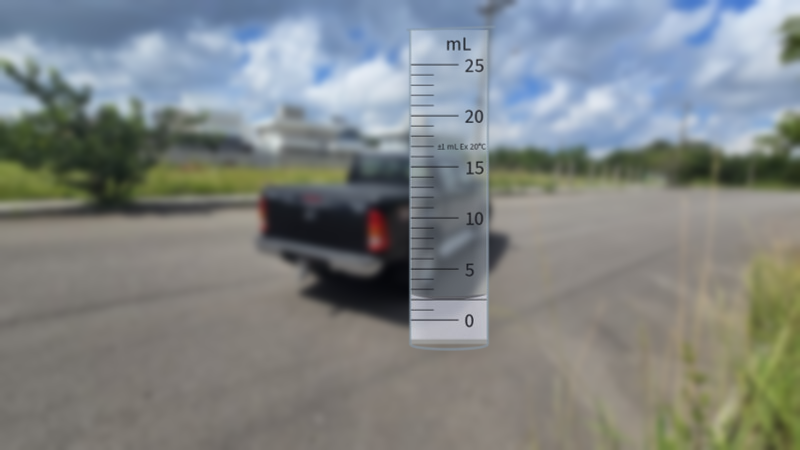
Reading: value=2 unit=mL
